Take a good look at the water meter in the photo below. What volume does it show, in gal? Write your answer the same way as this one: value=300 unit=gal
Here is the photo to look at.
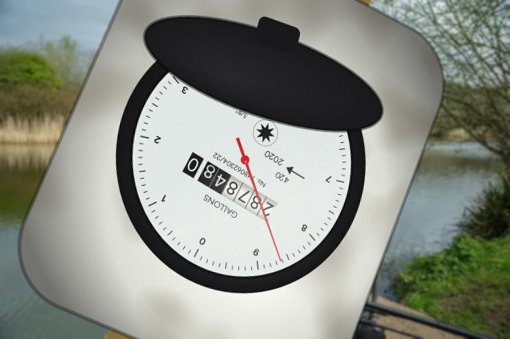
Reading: value=2878478.6 unit=gal
